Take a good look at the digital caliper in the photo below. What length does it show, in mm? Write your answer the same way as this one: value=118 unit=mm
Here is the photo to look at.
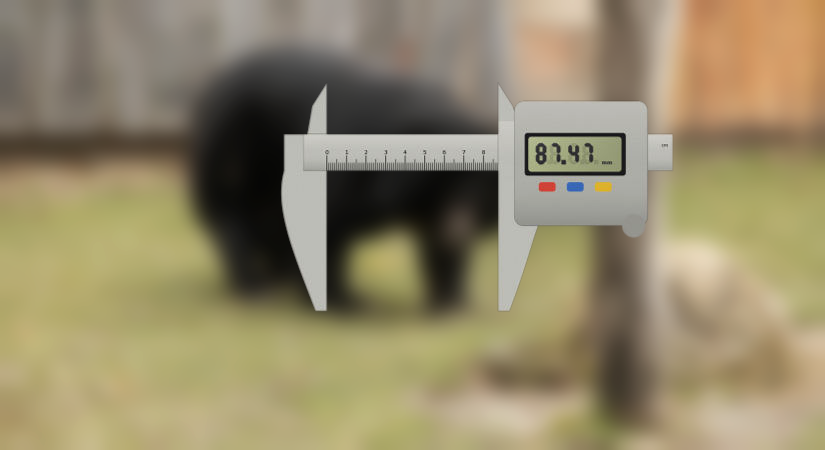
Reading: value=87.47 unit=mm
